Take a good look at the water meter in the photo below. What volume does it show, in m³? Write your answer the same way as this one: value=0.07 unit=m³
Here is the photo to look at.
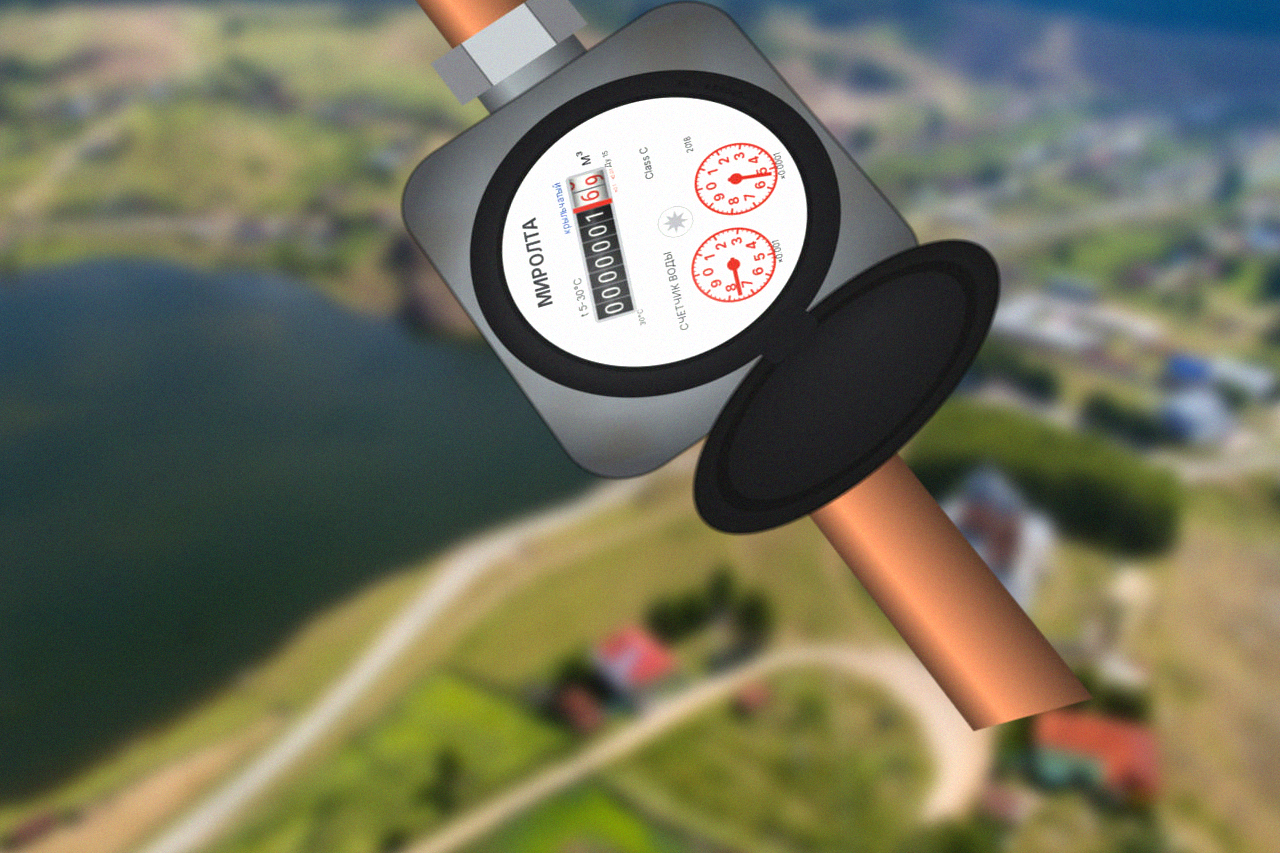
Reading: value=1.6875 unit=m³
